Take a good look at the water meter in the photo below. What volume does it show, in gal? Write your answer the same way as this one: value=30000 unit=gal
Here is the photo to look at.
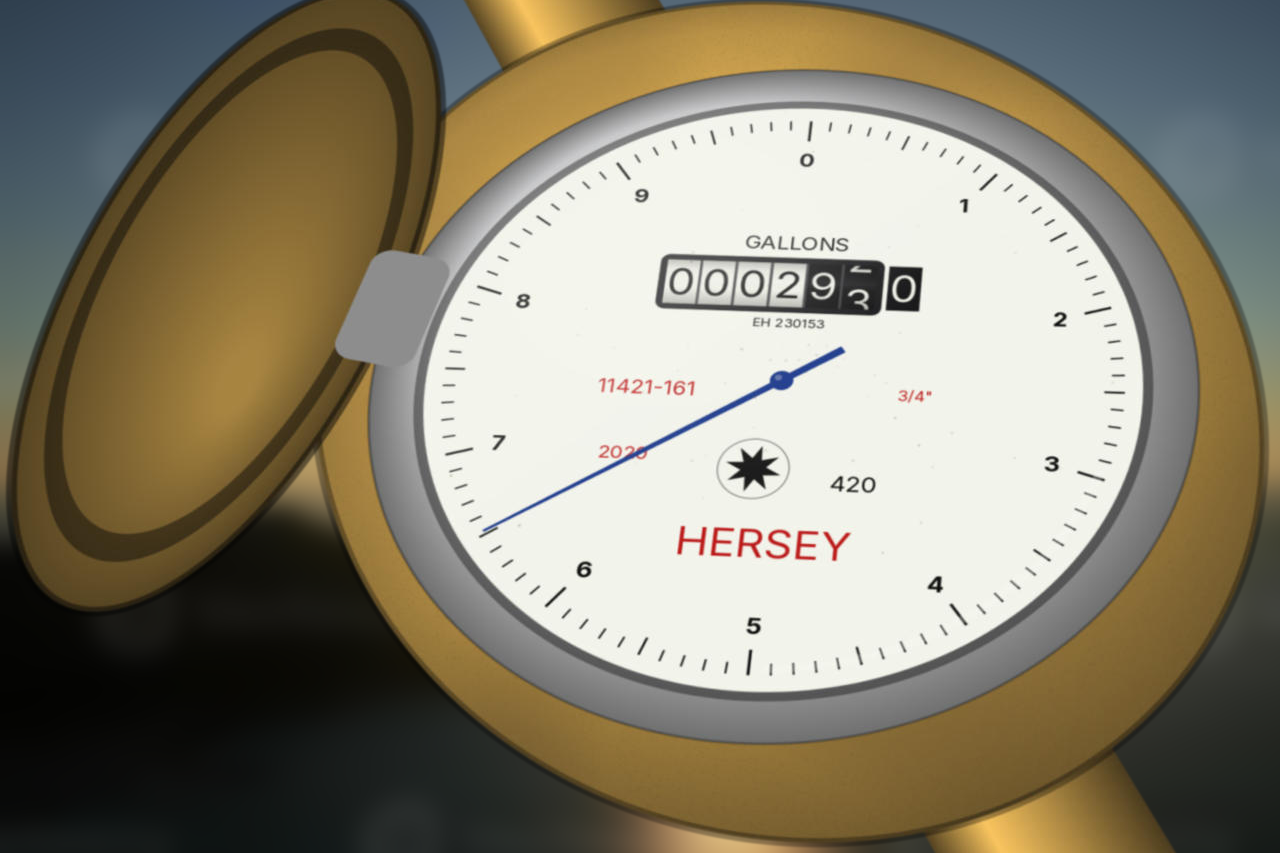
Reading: value=2926.5 unit=gal
